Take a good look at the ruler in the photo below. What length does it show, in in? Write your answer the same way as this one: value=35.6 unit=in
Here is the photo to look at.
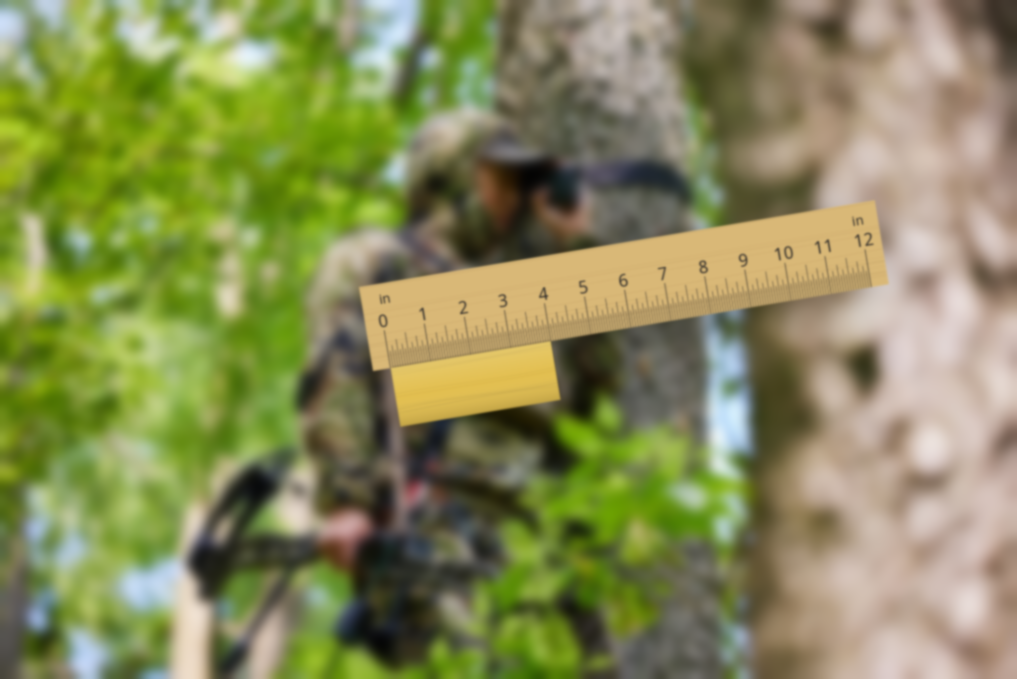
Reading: value=4 unit=in
